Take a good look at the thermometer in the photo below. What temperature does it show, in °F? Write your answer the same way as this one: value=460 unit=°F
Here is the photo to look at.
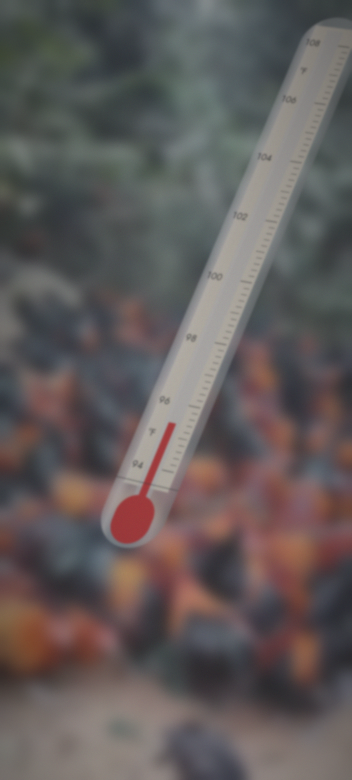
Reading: value=95.4 unit=°F
